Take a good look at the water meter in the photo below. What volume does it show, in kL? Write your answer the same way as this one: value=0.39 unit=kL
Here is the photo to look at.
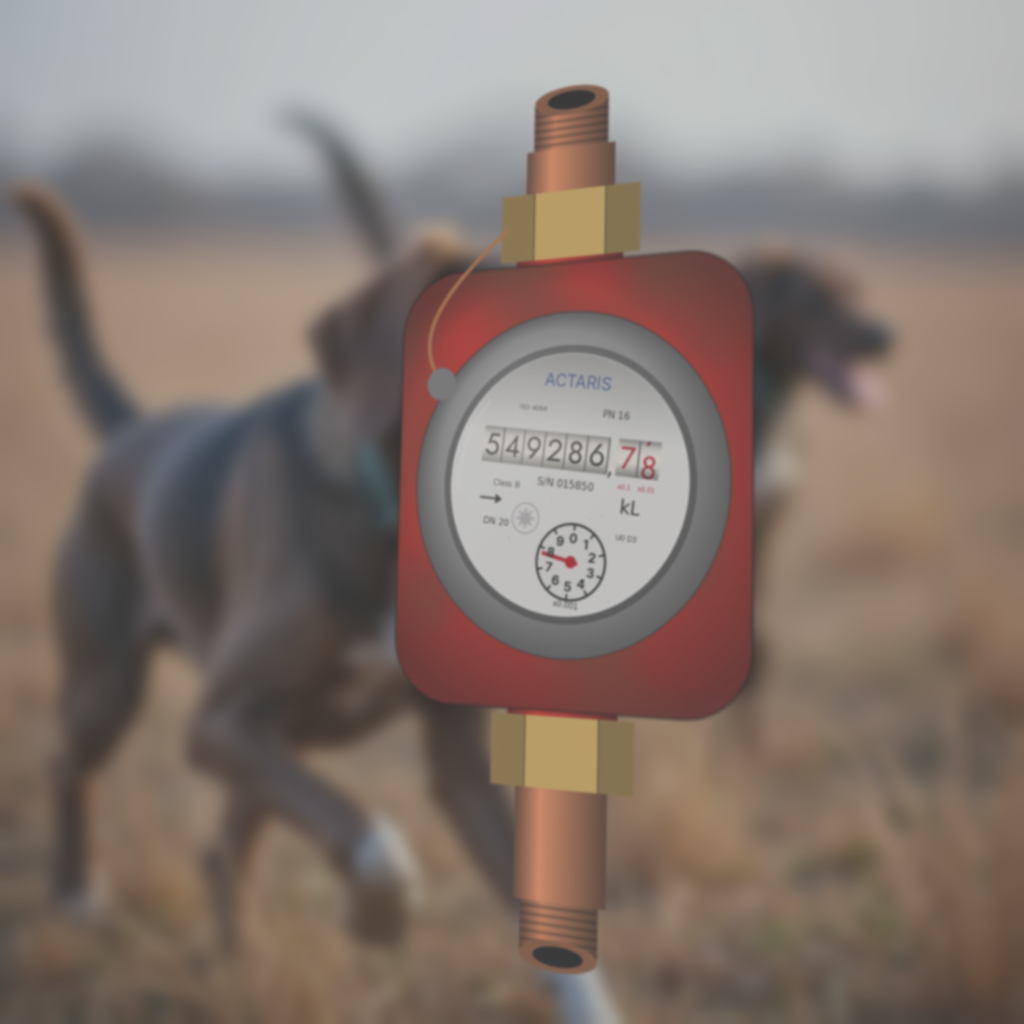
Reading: value=549286.777 unit=kL
